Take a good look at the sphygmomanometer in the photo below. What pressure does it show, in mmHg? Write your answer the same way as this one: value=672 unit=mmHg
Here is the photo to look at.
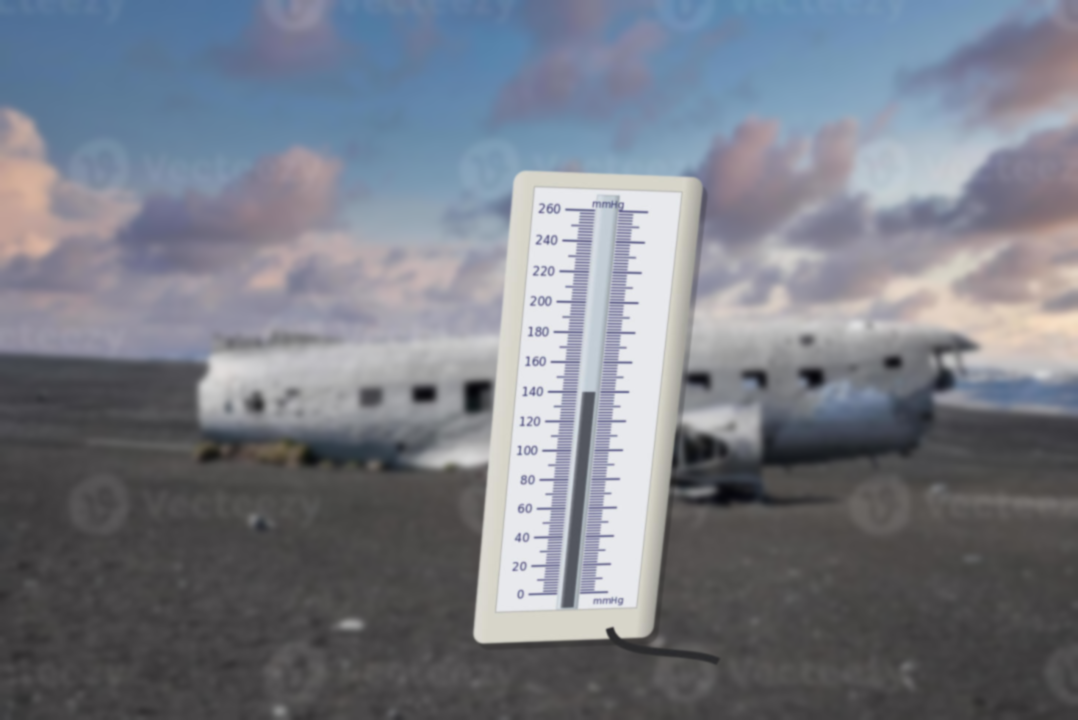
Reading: value=140 unit=mmHg
